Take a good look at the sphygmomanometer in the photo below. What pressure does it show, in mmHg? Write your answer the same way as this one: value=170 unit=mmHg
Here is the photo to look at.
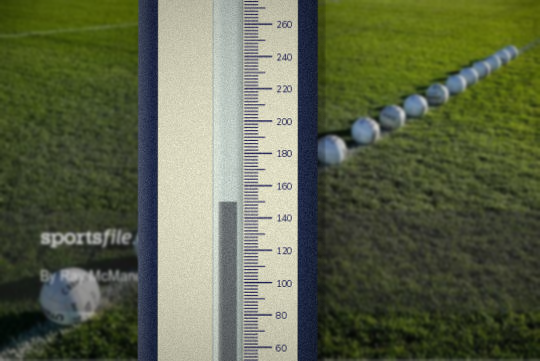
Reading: value=150 unit=mmHg
